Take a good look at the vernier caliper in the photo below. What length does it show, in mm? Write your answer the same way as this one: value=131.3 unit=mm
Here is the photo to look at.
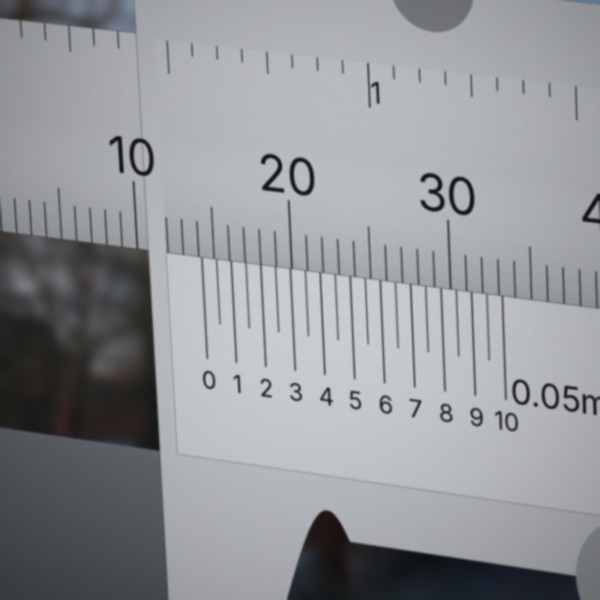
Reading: value=14.2 unit=mm
